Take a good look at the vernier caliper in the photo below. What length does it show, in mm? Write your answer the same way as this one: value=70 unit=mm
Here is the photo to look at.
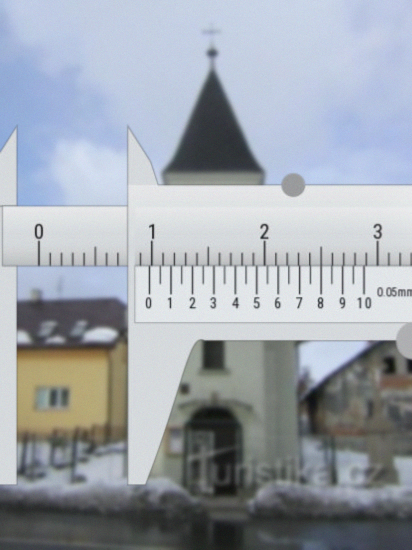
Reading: value=9.8 unit=mm
